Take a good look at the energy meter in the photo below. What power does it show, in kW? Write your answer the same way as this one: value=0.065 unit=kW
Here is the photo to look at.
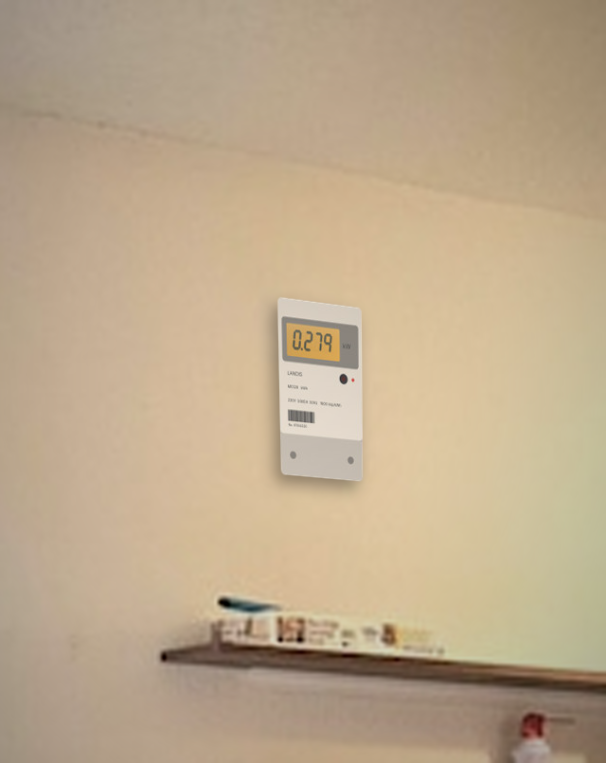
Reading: value=0.279 unit=kW
